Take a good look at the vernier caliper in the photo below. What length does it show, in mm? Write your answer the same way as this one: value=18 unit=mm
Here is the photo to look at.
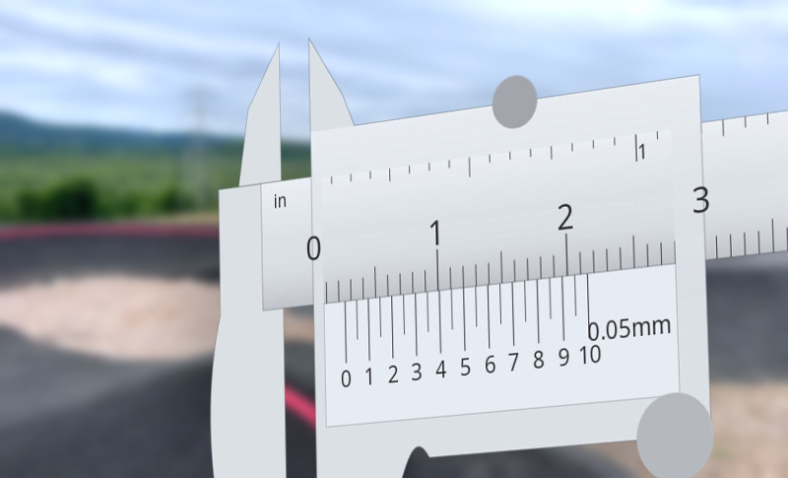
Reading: value=2.5 unit=mm
